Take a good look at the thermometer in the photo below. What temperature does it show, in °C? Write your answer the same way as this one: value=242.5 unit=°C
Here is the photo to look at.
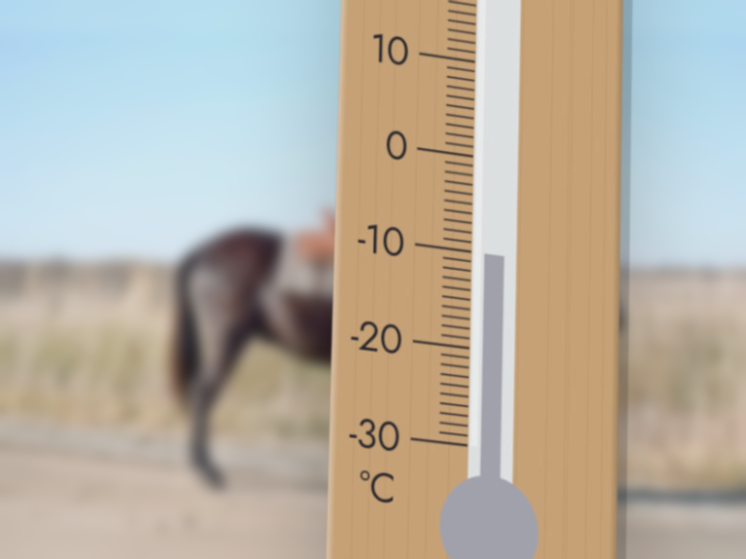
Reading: value=-10 unit=°C
